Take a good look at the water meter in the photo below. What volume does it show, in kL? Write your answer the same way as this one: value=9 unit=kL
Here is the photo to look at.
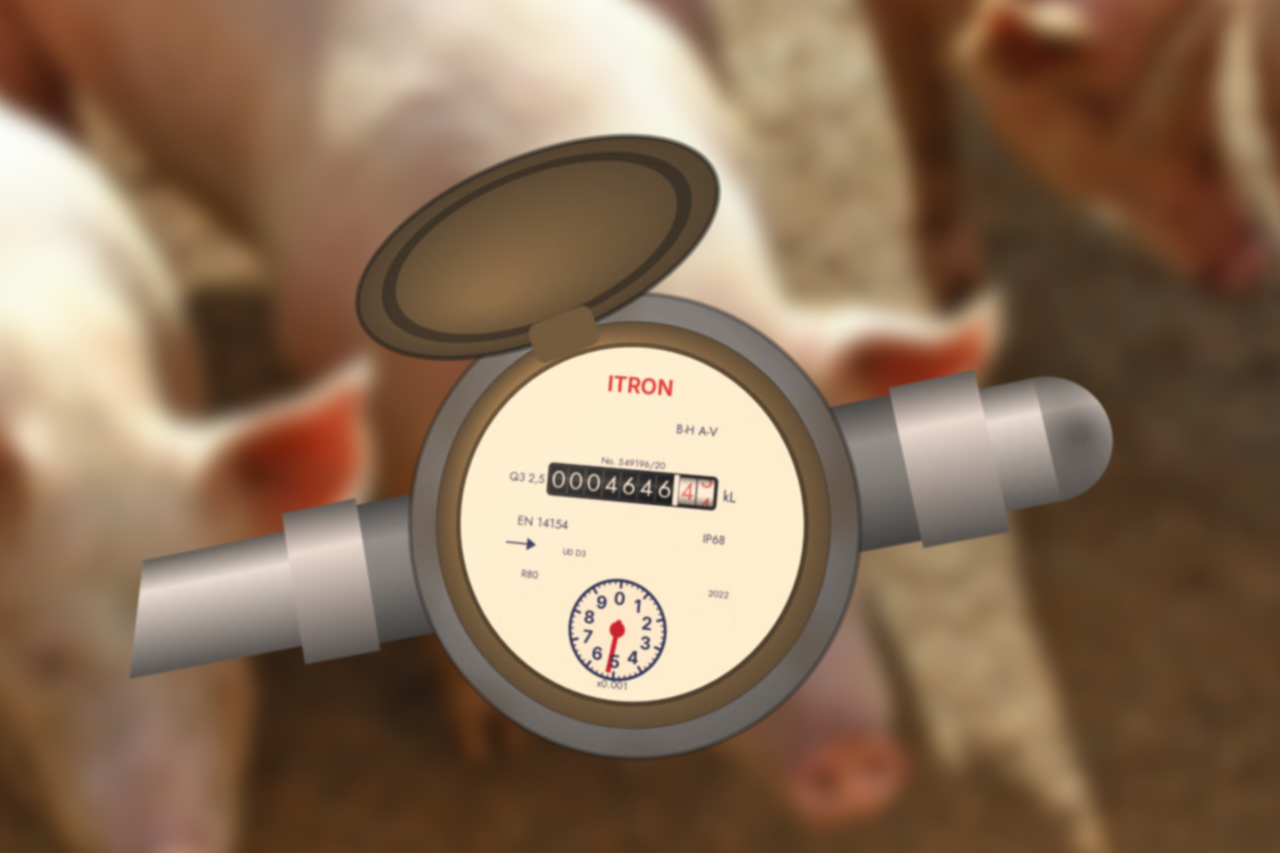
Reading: value=4646.435 unit=kL
